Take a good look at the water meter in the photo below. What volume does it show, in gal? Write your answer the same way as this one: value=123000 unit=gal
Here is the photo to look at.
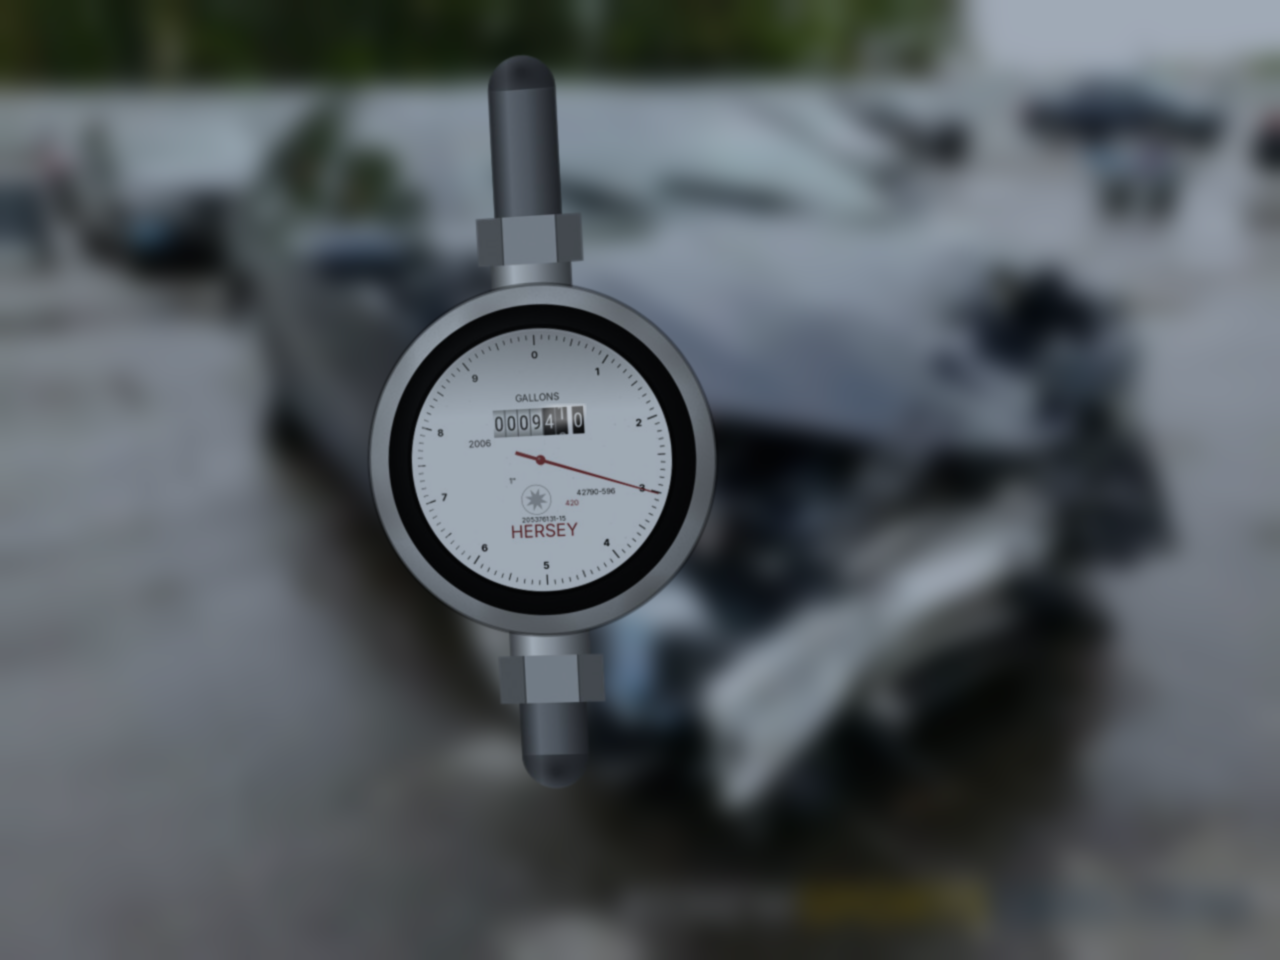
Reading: value=9413.0 unit=gal
